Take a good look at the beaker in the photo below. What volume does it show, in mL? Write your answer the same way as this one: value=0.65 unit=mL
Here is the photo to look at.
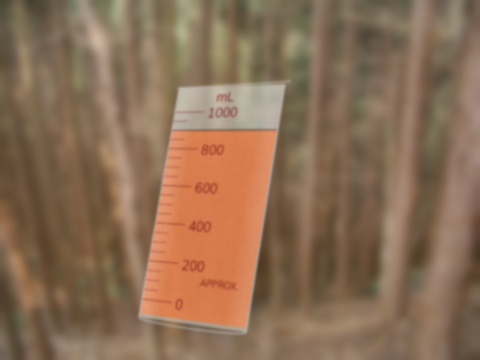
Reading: value=900 unit=mL
